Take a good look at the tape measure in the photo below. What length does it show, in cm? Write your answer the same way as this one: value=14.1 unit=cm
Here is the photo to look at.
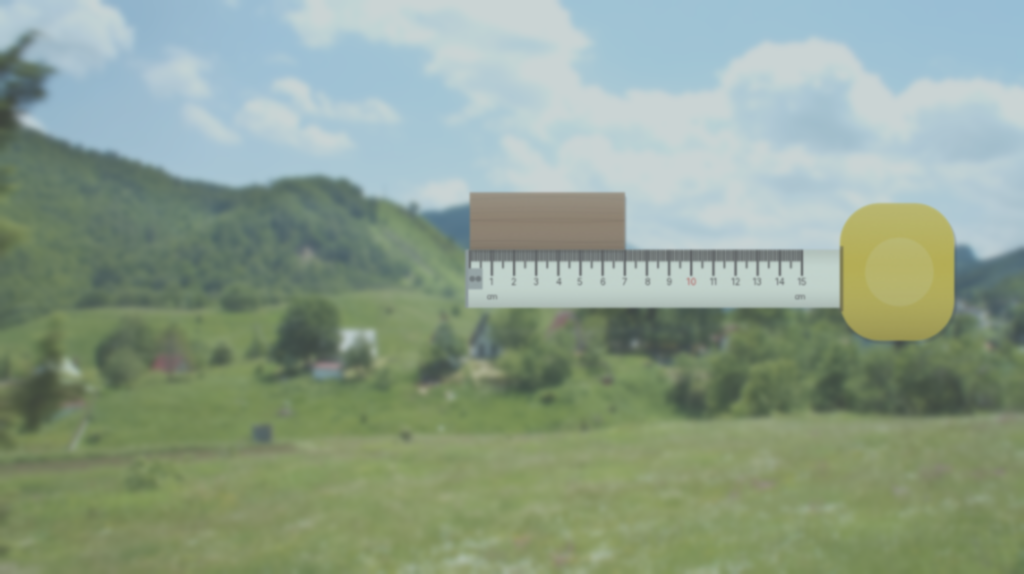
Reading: value=7 unit=cm
